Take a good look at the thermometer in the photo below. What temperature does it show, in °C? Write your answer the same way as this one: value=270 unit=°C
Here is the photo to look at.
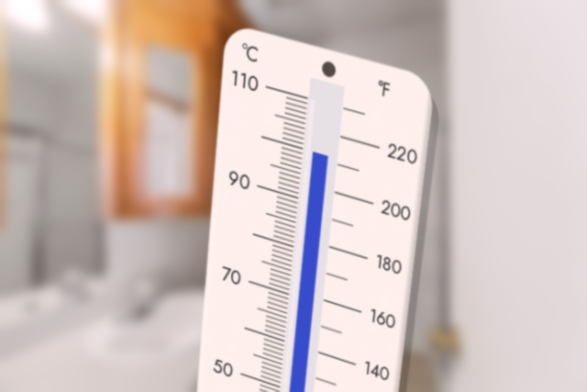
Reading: value=100 unit=°C
